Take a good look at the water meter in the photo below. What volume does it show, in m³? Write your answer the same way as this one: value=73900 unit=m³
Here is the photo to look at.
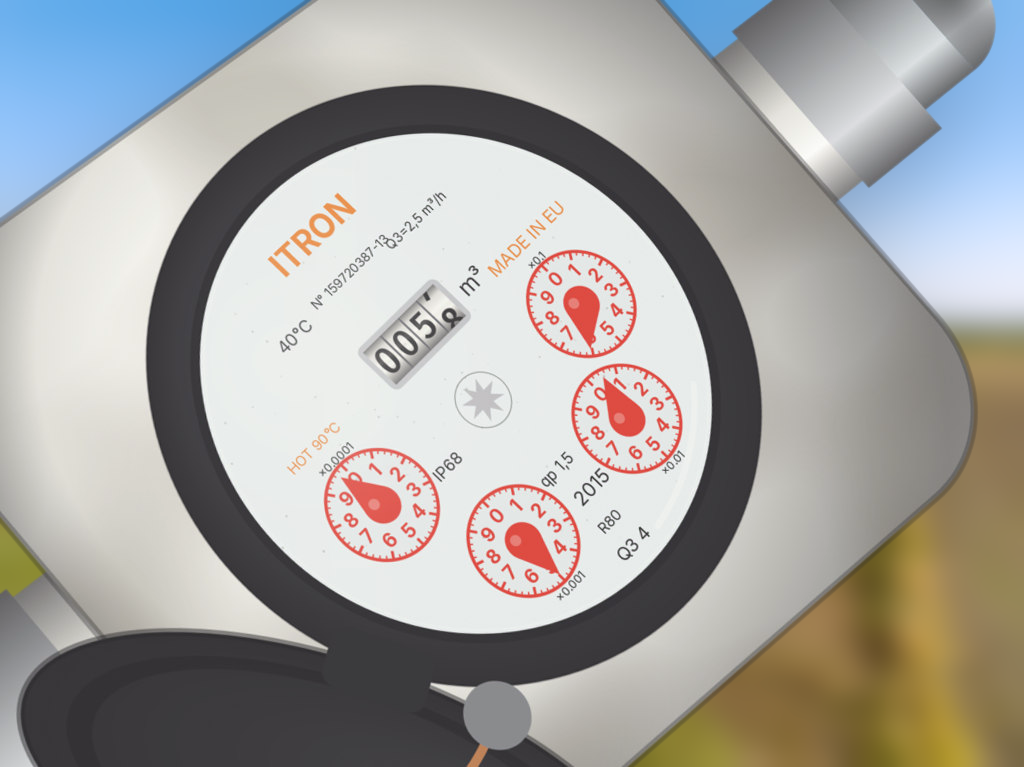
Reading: value=57.6049 unit=m³
